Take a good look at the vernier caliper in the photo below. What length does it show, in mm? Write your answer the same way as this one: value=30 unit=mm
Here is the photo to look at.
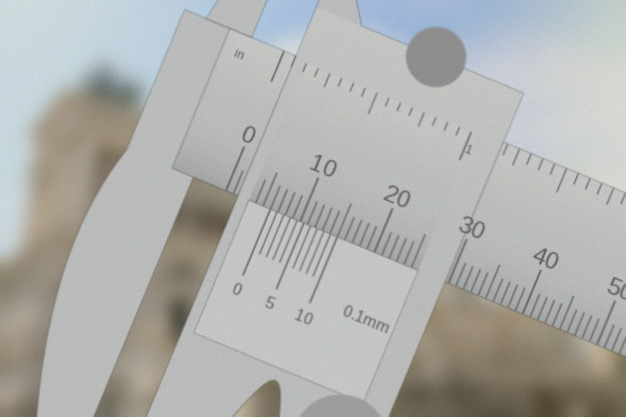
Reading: value=6.0 unit=mm
